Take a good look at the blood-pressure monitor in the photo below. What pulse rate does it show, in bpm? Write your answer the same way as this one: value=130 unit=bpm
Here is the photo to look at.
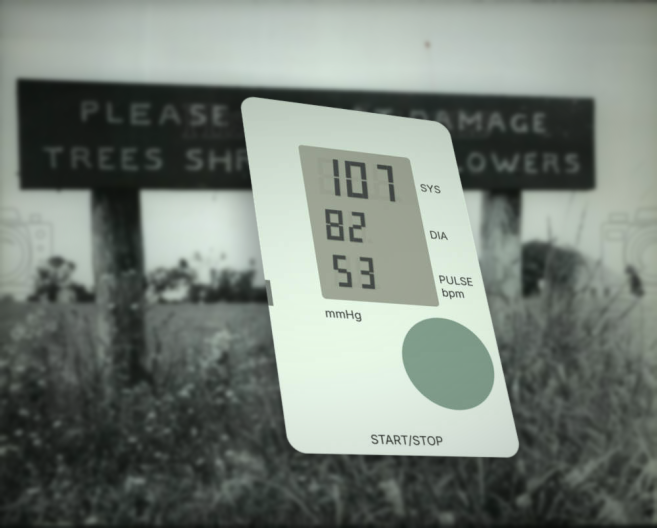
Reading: value=53 unit=bpm
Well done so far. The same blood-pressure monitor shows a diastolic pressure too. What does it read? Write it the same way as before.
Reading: value=82 unit=mmHg
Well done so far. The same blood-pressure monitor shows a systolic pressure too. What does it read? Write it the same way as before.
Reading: value=107 unit=mmHg
